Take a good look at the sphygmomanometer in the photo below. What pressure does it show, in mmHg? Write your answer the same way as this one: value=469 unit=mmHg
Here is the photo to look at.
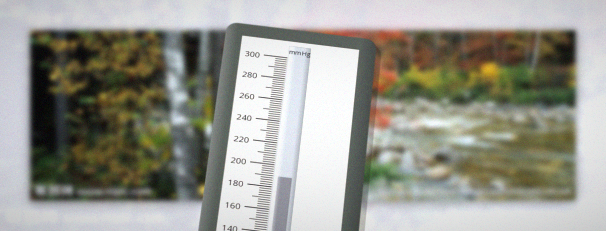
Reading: value=190 unit=mmHg
